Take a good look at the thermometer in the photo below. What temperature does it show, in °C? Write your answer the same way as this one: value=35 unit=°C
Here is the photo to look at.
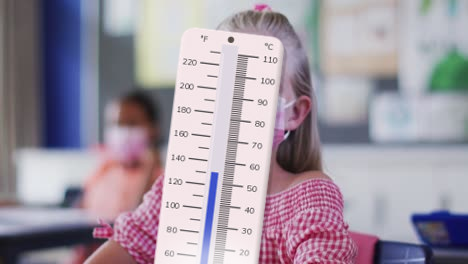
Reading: value=55 unit=°C
